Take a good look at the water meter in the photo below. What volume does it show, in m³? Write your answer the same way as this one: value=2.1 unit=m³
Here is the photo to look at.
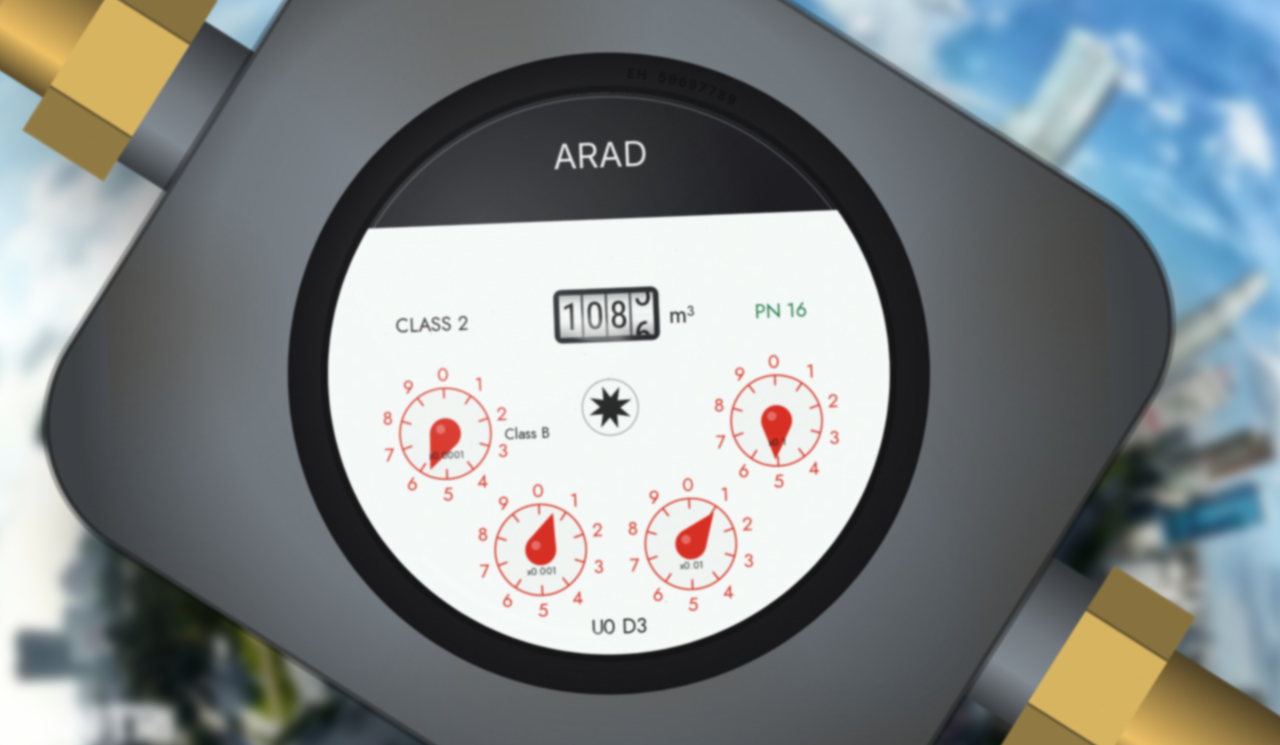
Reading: value=1085.5105 unit=m³
